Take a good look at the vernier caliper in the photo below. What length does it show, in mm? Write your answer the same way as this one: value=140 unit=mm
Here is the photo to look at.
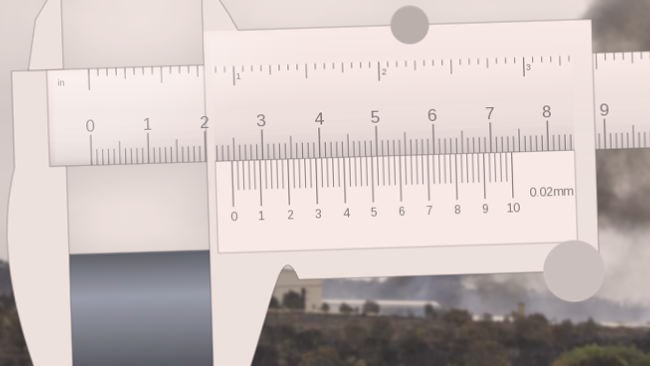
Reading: value=24.6 unit=mm
